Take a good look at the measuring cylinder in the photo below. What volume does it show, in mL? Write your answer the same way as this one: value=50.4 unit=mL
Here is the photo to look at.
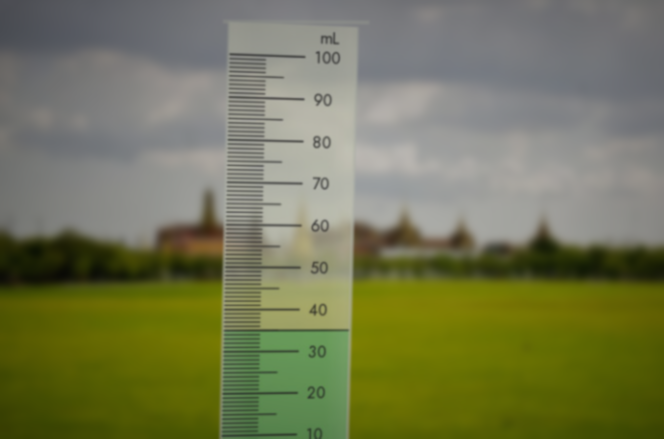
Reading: value=35 unit=mL
